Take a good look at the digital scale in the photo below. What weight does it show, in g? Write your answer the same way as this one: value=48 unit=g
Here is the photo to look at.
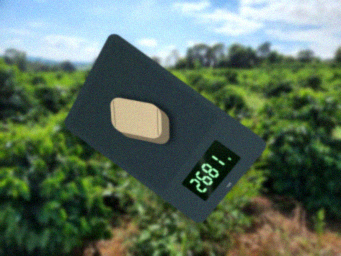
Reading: value=2681 unit=g
